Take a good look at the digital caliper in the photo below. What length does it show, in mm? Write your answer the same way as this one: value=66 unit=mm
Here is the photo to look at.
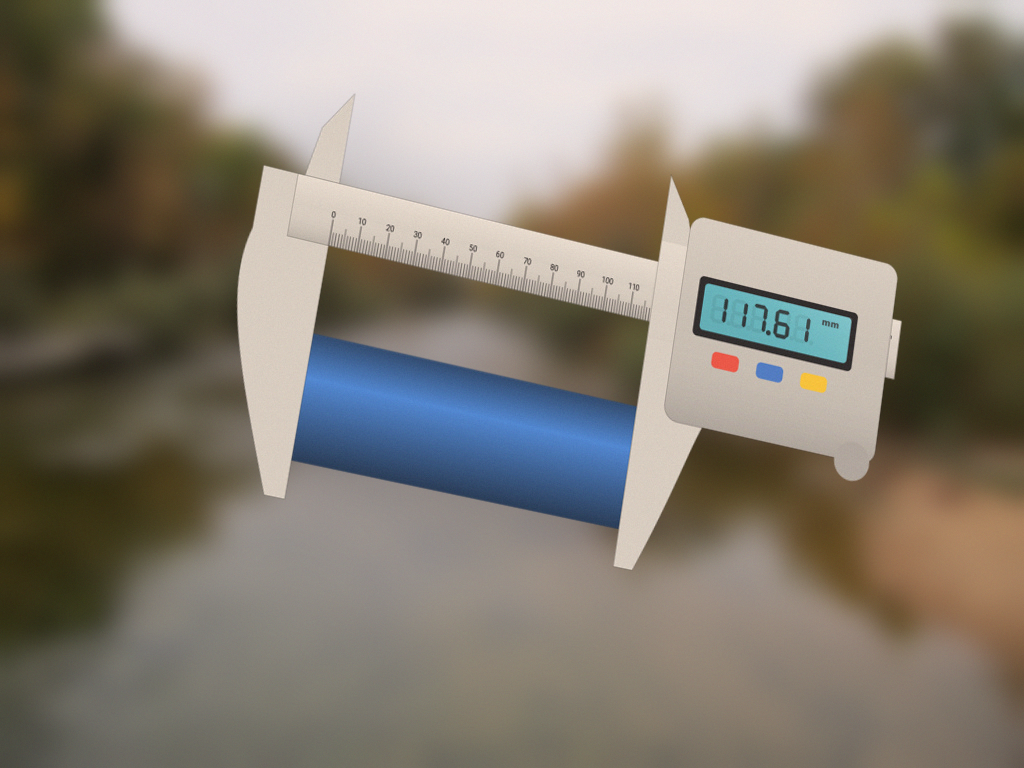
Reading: value=117.61 unit=mm
